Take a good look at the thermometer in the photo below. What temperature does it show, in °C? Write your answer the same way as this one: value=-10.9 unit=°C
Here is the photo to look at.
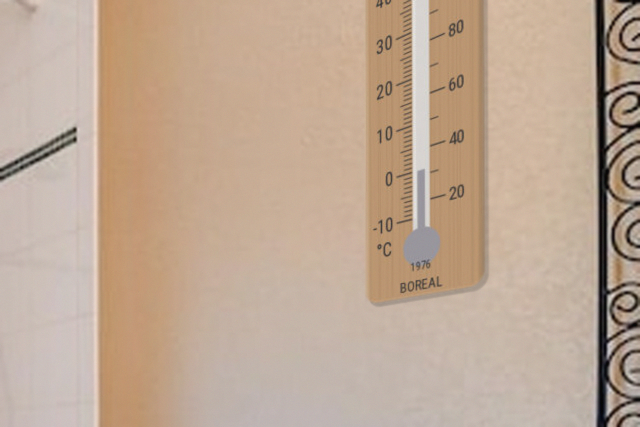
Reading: value=0 unit=°C
